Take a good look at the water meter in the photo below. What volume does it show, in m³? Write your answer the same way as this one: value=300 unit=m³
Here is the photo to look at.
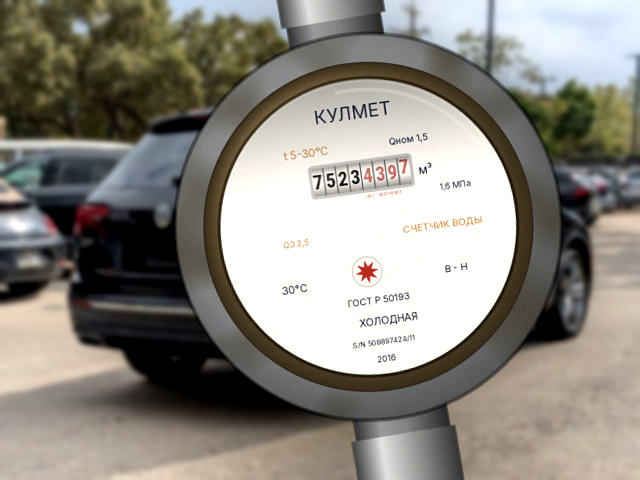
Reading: value=7523.4397 unit=m³
